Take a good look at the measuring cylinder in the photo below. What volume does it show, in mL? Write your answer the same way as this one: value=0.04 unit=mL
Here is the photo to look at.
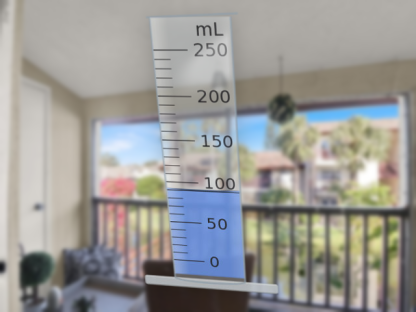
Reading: value=90 unit=mL
